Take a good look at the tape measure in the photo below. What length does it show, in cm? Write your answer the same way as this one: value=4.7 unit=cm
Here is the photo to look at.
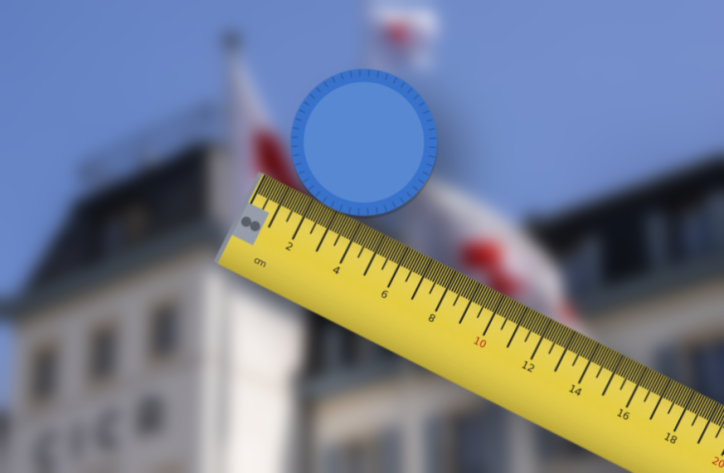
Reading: value=5.5 unit=cm
